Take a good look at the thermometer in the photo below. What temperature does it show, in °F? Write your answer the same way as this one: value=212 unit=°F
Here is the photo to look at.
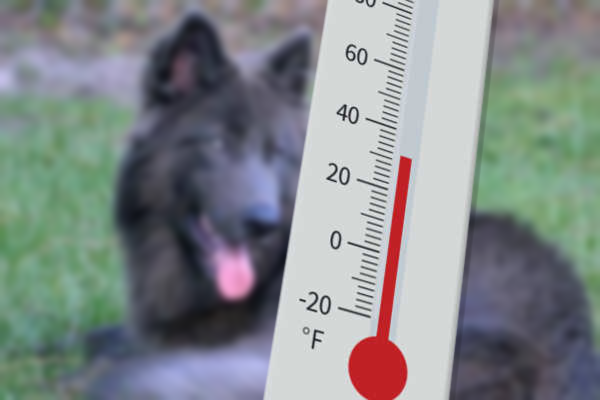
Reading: value=32 unit=°F
